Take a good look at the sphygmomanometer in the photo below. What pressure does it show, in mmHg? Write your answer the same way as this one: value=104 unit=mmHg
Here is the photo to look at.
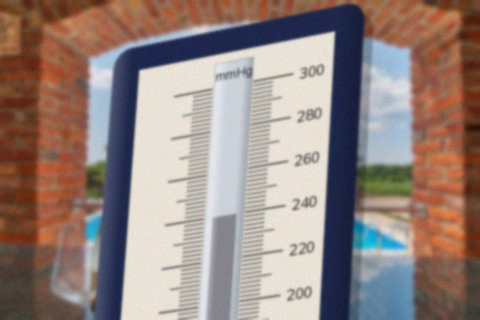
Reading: value=240 unit=mmHg
